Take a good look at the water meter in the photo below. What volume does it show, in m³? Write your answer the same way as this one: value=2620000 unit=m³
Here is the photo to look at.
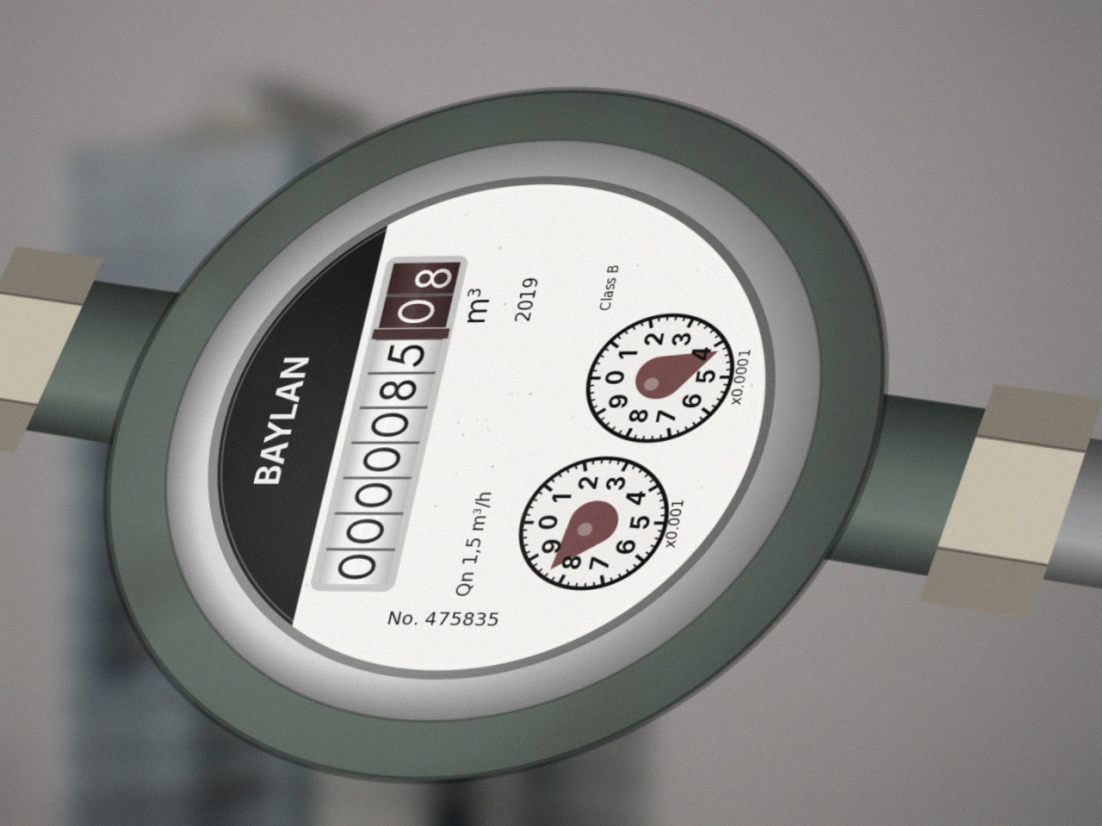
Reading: value=85.0784 unit=m³
